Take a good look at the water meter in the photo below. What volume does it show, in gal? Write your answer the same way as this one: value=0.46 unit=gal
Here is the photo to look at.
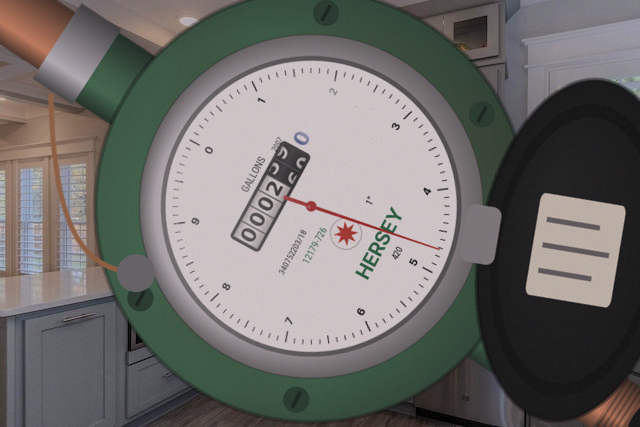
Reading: value=2594.7 unit=gal
